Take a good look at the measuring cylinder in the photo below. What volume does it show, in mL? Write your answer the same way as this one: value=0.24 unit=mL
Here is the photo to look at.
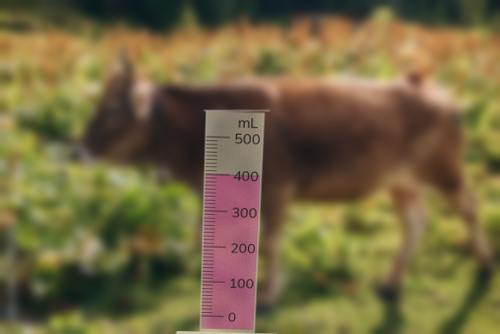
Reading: value=400 unit=mL
